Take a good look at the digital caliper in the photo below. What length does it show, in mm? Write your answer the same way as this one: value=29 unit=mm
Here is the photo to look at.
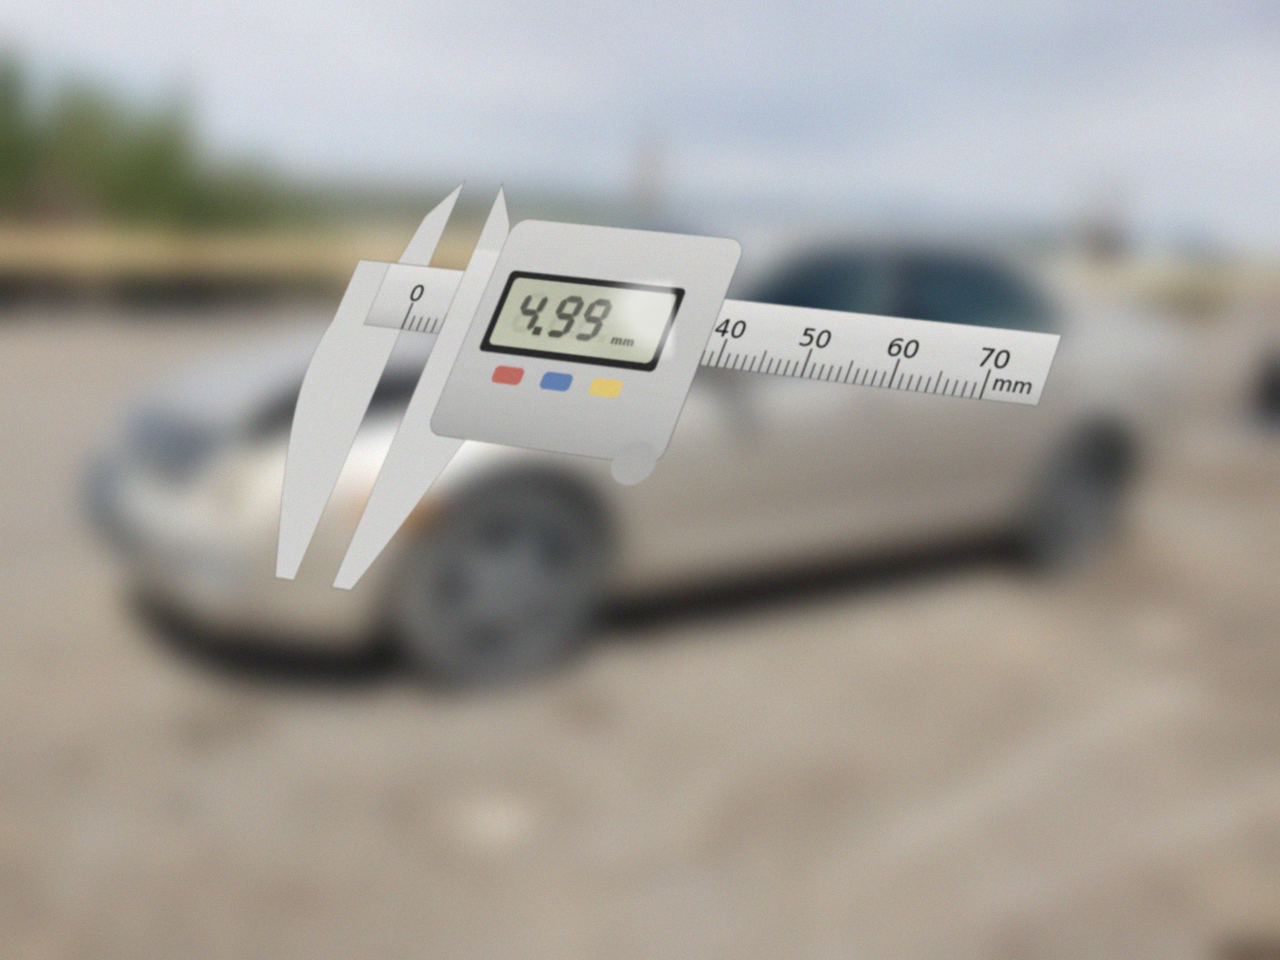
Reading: value=4.99 unit=mm
